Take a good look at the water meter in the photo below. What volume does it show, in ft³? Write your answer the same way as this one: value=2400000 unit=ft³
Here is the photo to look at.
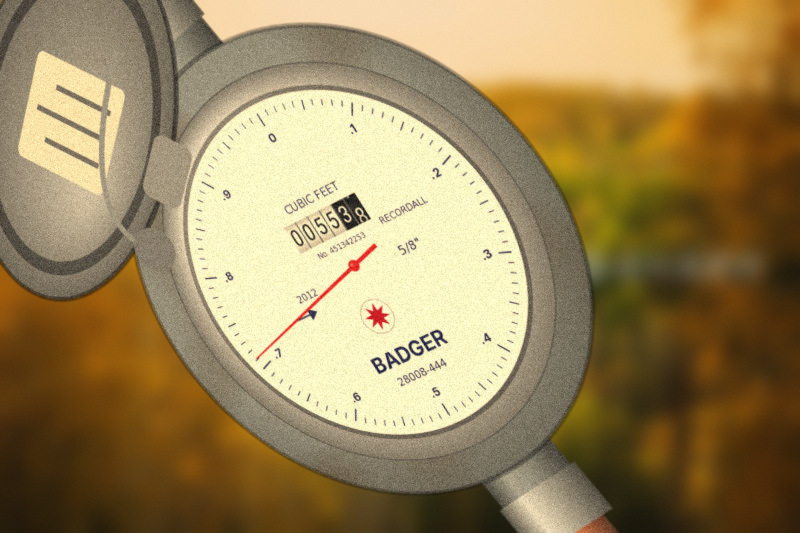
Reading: value=5537.71 unit=ft³
